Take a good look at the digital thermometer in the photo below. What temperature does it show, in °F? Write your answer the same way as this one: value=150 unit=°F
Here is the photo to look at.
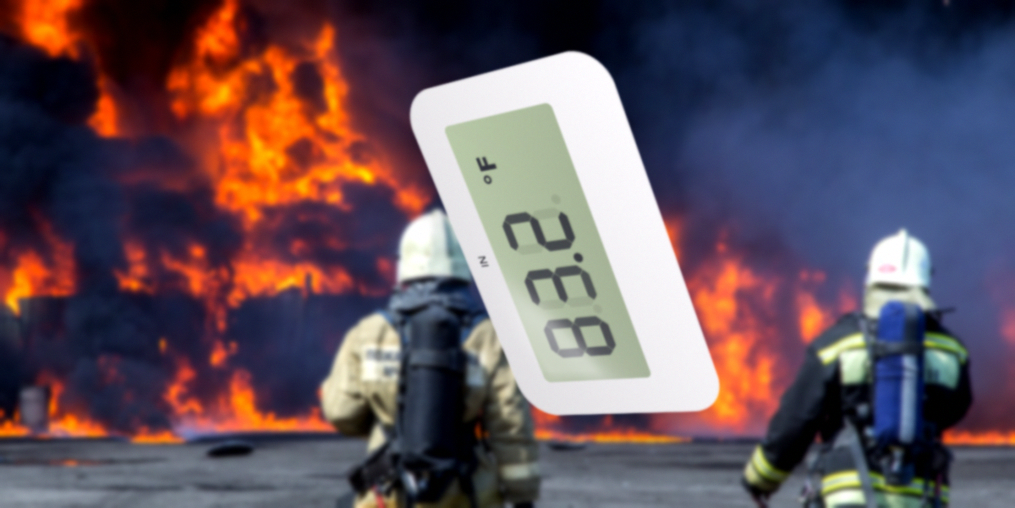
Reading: value=83.2 unit=°F
